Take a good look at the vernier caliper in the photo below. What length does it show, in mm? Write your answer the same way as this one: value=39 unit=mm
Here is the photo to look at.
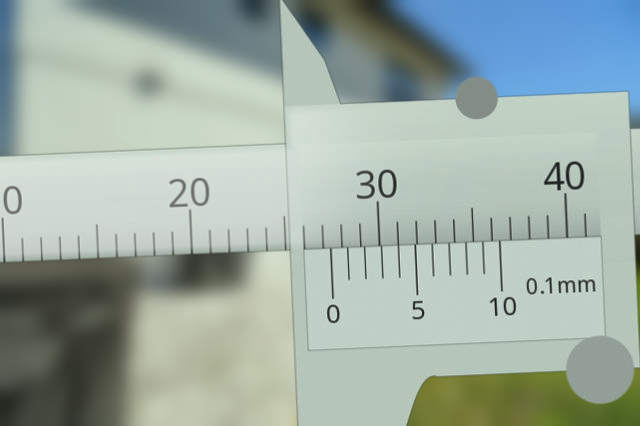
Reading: value=27.4 unit=mm
